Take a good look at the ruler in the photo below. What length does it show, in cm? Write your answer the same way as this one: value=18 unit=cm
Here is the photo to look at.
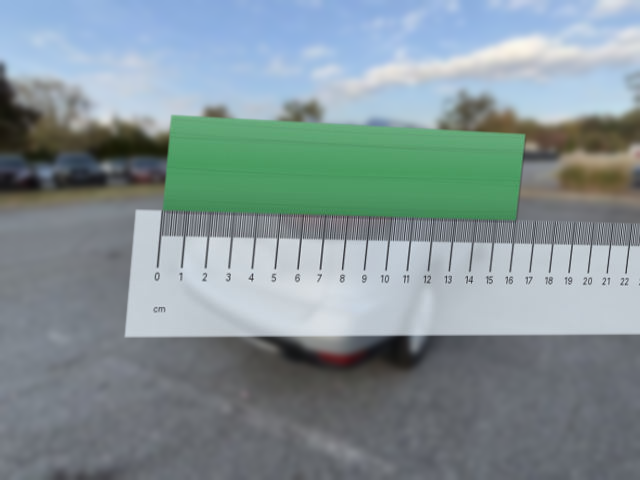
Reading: value=16 unit=cm
